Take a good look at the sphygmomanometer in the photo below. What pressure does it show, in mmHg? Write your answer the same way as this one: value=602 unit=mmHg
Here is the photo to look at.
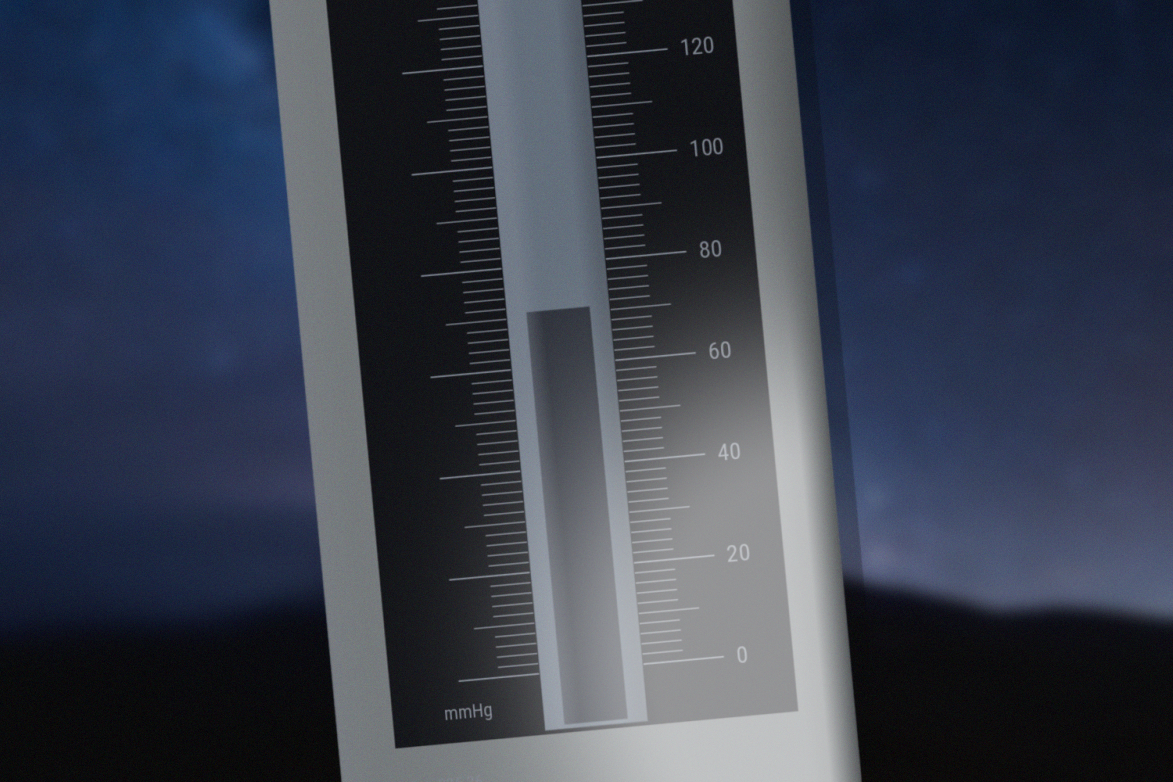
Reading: value=71 unit=mmHg
